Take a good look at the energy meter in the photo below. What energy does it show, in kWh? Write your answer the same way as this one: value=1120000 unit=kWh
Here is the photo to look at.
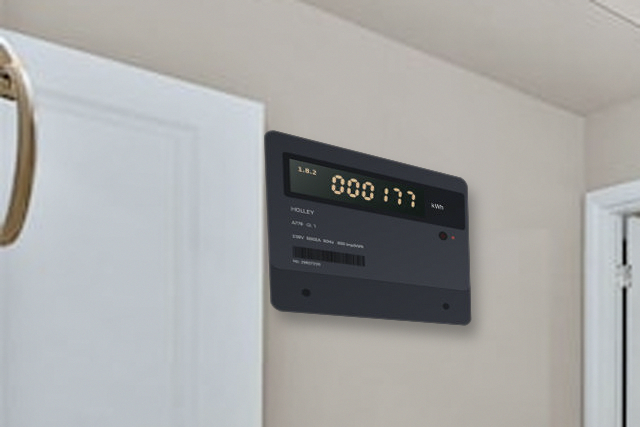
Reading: value=177 unit=kWh
